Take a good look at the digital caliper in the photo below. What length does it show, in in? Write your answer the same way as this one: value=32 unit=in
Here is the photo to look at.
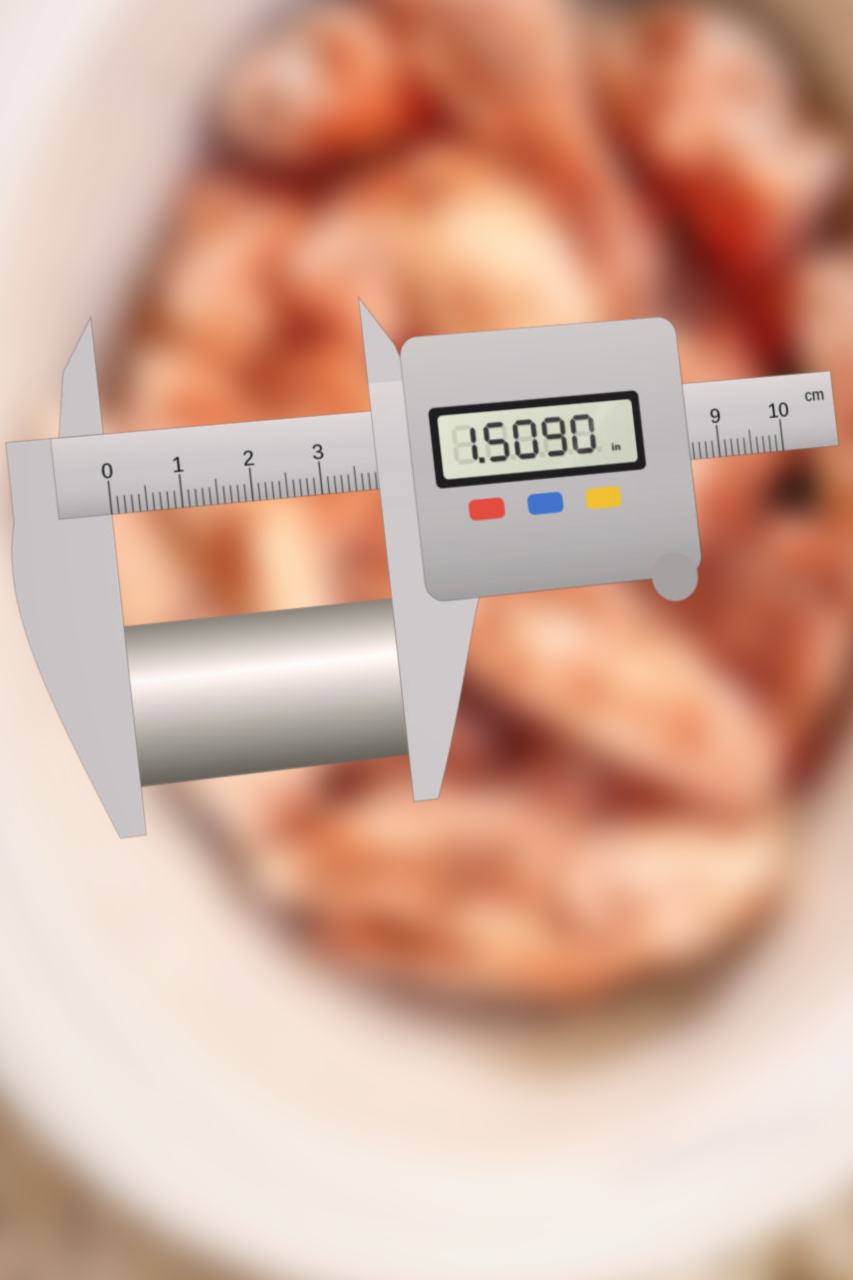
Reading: value=1.5090 unit=in
